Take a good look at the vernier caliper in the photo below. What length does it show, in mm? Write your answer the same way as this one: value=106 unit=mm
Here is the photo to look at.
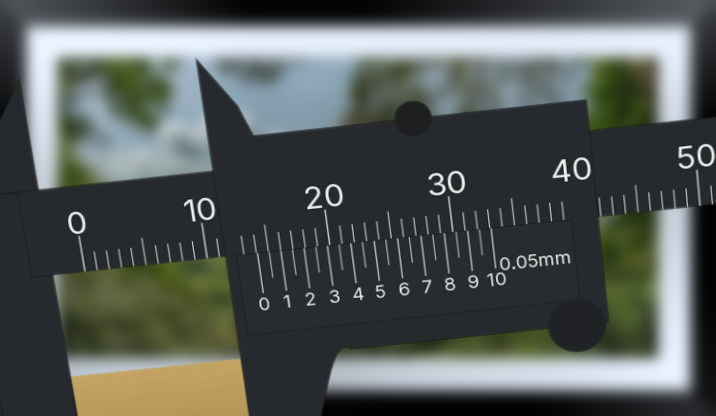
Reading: value=14.1 unit=mm
